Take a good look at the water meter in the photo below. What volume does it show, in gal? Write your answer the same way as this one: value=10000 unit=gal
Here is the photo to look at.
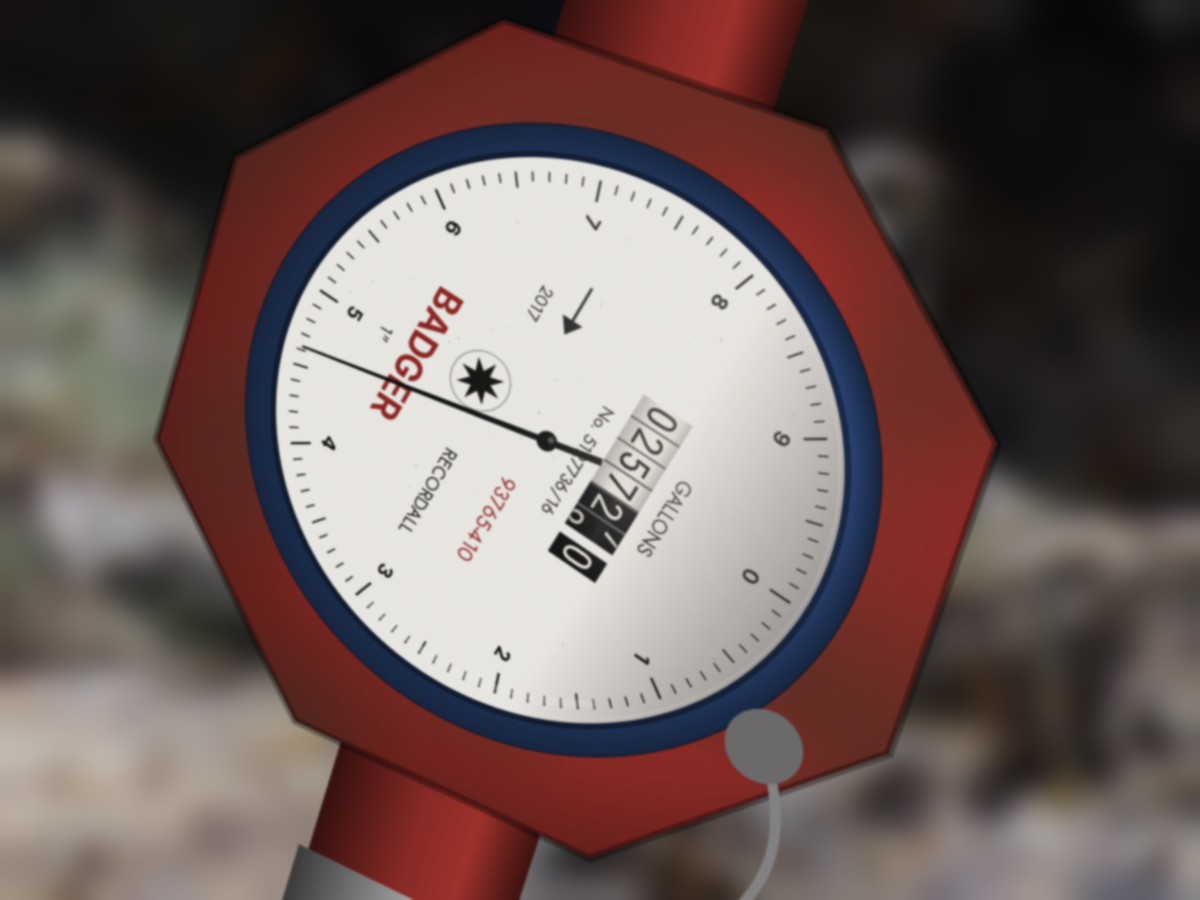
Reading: value=257274.6 unit=gal
